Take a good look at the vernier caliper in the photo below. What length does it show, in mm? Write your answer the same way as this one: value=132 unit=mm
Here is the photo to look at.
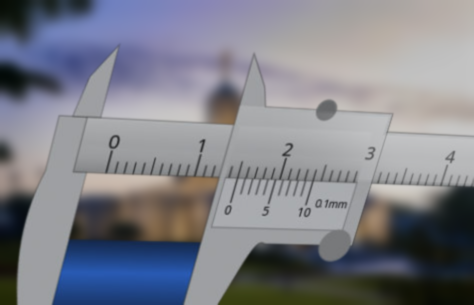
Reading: value=15.0 unit=mm
